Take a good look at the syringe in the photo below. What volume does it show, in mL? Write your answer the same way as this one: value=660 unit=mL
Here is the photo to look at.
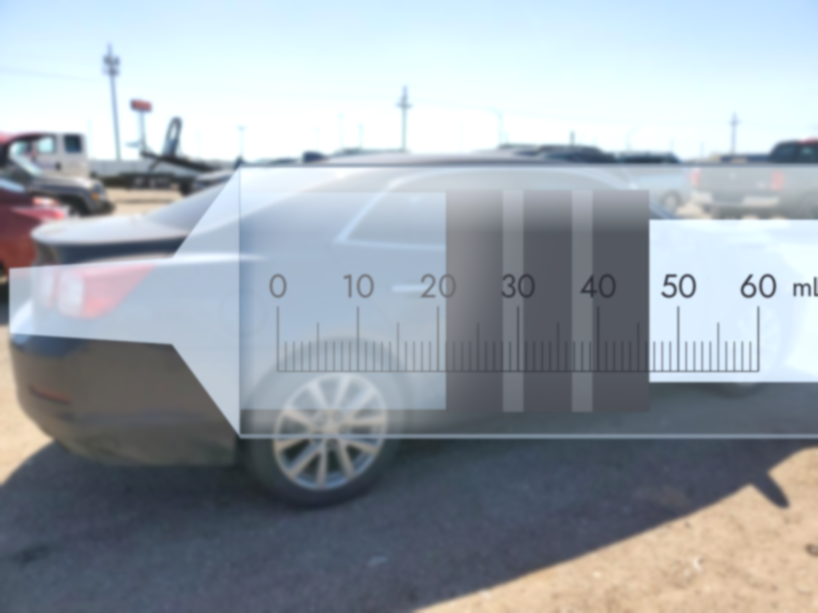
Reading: value=21 unit=mL
